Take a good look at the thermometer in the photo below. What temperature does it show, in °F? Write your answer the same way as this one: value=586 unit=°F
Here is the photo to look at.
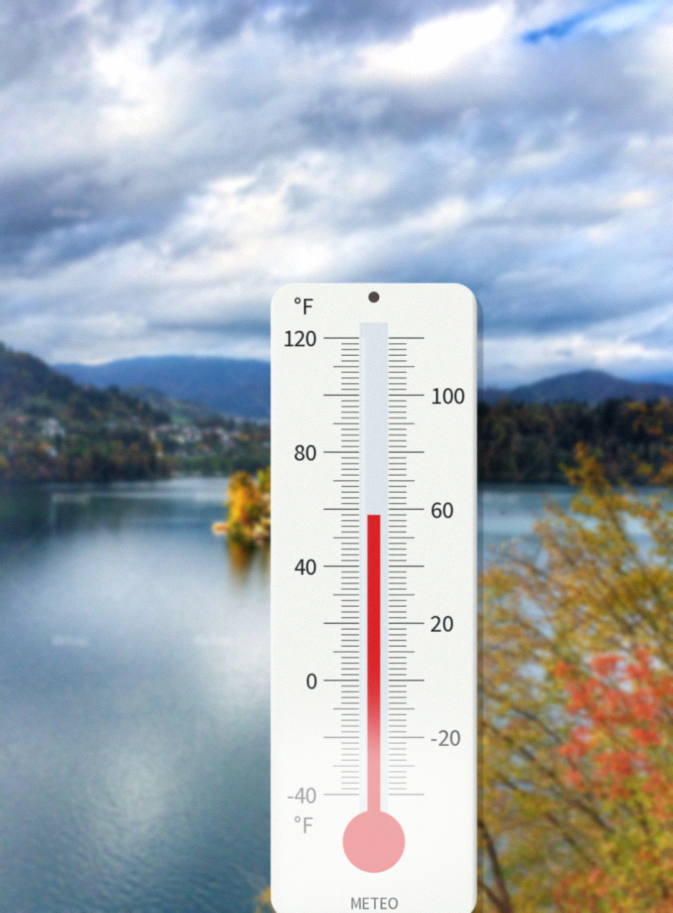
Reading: value=58 unit=°F
